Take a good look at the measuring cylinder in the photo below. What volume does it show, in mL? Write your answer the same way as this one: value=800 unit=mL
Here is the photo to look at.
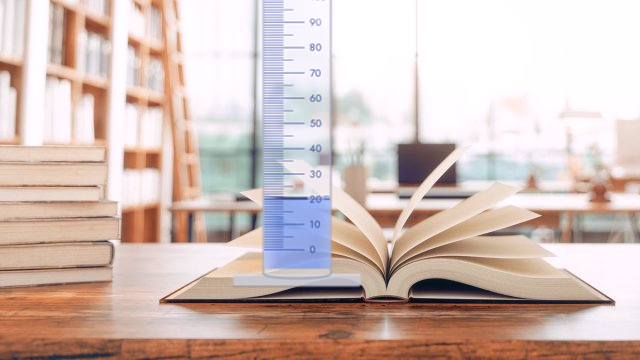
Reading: value=20 unit=mL
